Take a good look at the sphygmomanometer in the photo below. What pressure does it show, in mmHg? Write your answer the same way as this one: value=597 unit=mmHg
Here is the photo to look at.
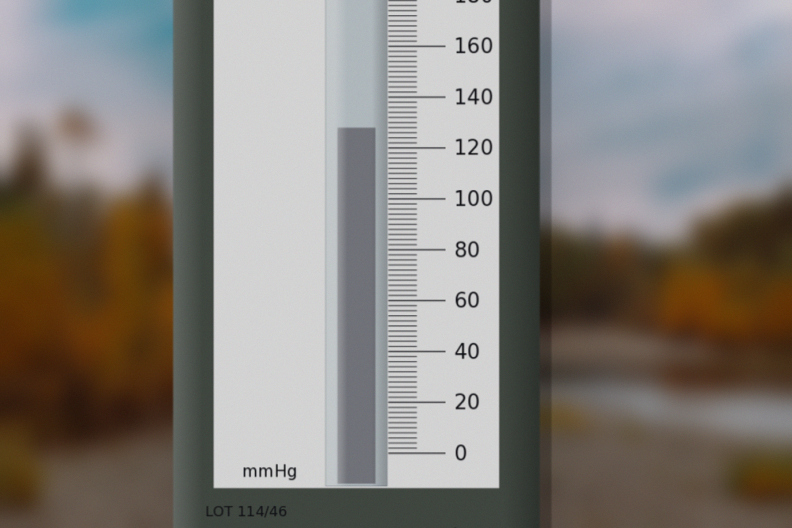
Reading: value=128 unit=mmHg
